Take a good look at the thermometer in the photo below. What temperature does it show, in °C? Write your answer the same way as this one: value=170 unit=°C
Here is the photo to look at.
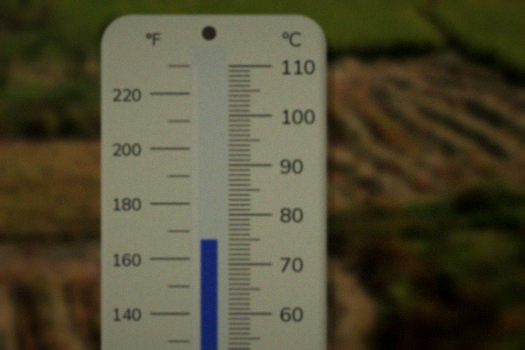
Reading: value=75 unit=°C
